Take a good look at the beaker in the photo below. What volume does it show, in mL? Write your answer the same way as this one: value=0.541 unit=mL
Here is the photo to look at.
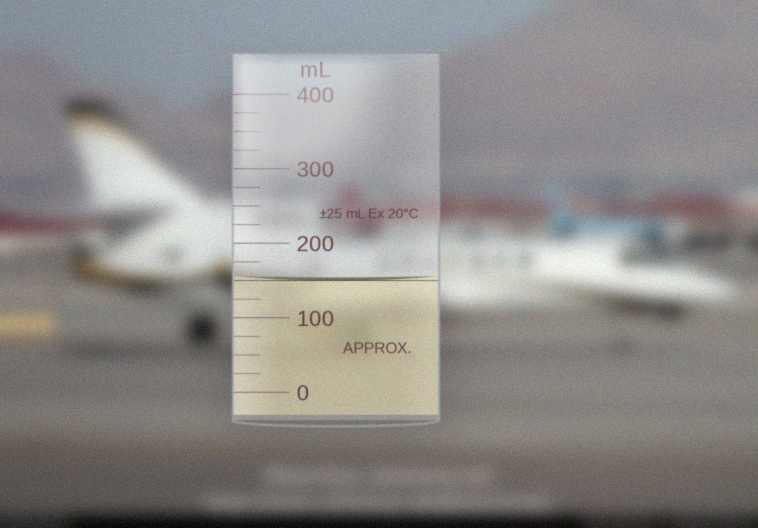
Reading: value=150 unit=mL
